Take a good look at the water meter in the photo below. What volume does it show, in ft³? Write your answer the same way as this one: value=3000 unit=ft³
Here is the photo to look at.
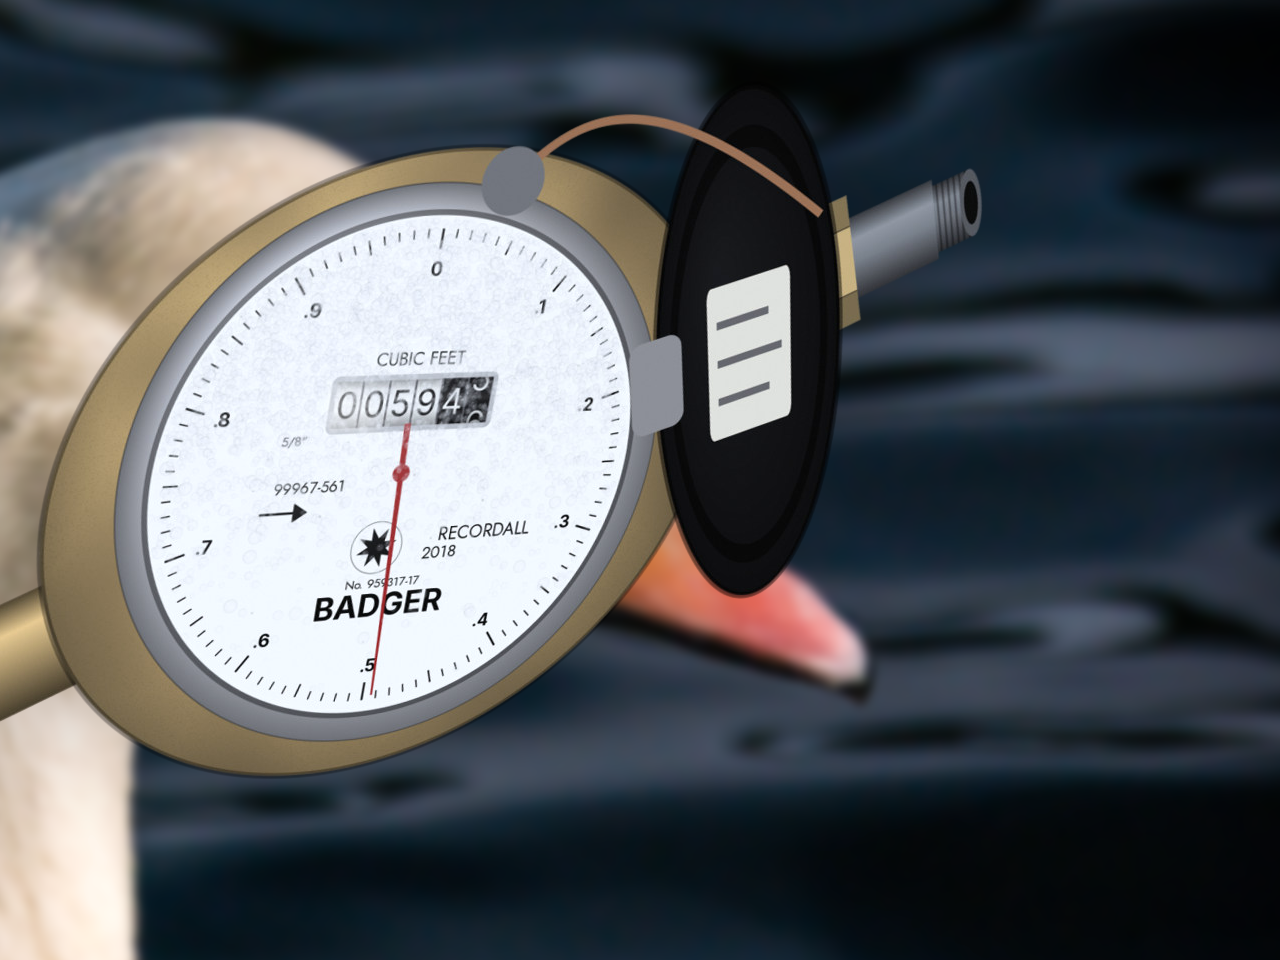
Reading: value=5945.49 unit=ft³
